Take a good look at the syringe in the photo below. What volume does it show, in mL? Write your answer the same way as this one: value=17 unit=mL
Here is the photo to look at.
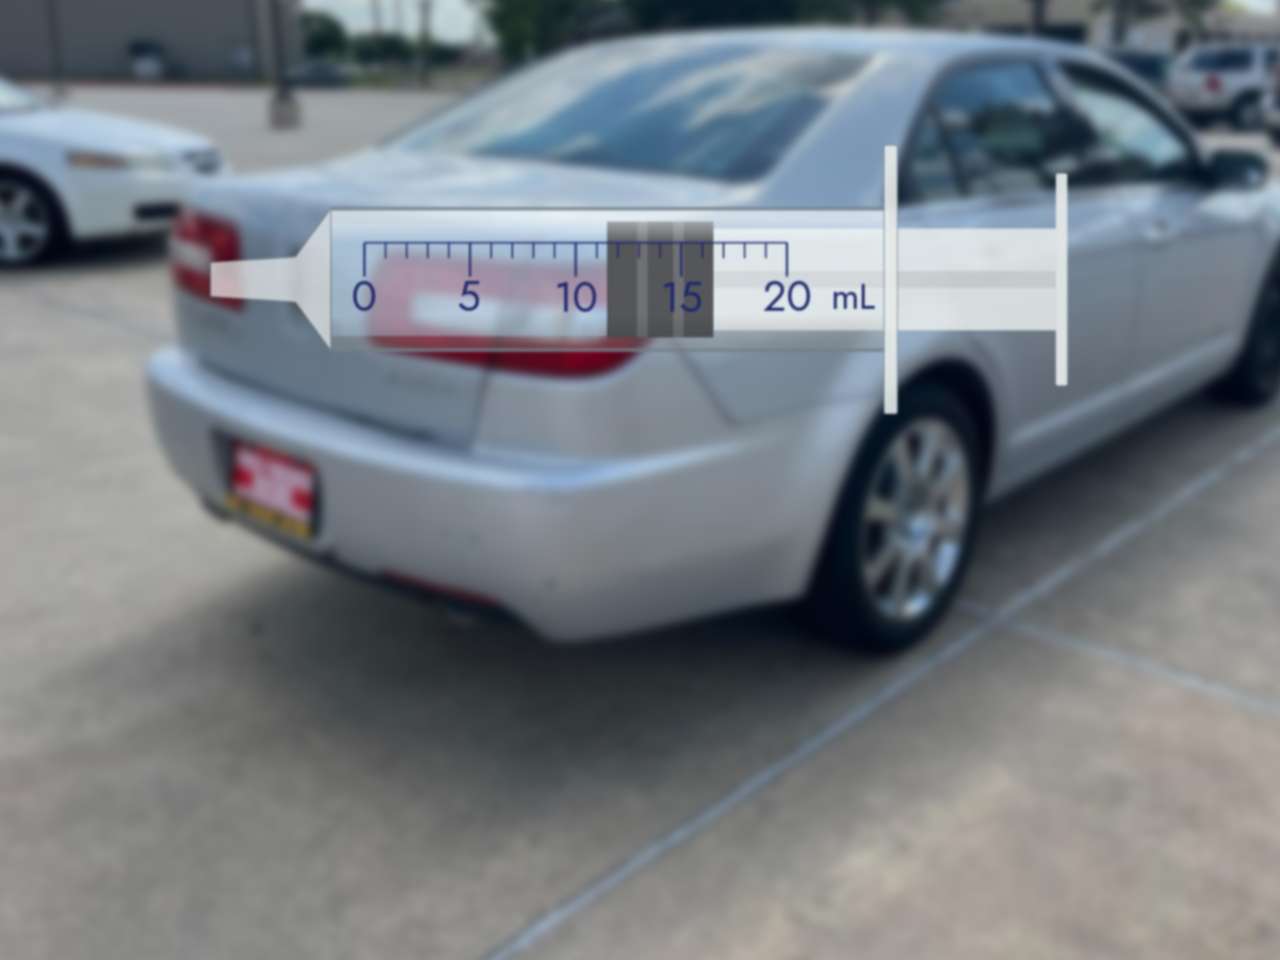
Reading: value=11.5 unit=mL
